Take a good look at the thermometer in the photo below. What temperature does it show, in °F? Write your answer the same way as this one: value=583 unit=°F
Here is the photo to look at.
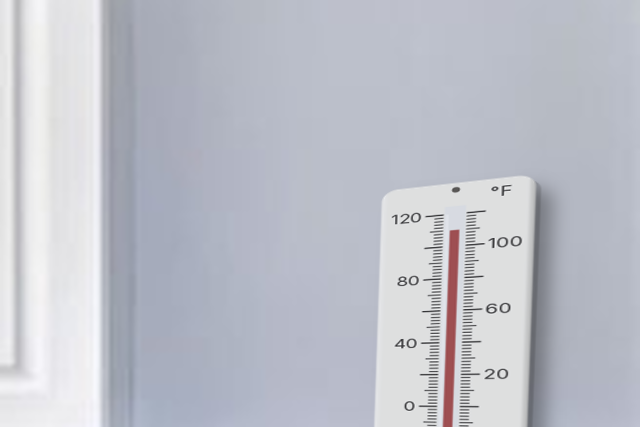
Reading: value=110 unit=°F
